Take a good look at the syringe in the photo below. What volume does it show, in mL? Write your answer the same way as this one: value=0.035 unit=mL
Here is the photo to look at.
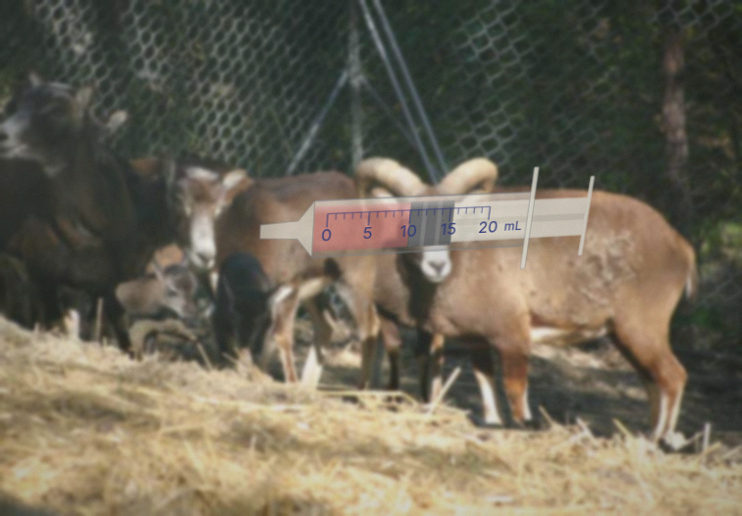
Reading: value=10 unit=mL
